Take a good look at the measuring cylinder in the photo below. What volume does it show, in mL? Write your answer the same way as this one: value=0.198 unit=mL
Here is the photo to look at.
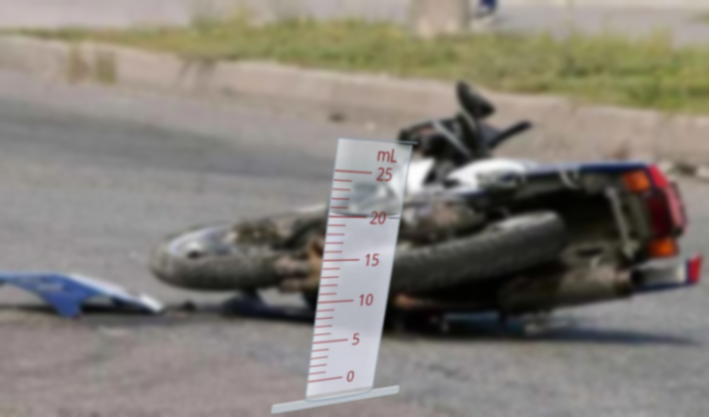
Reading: value=20 unit=mL
